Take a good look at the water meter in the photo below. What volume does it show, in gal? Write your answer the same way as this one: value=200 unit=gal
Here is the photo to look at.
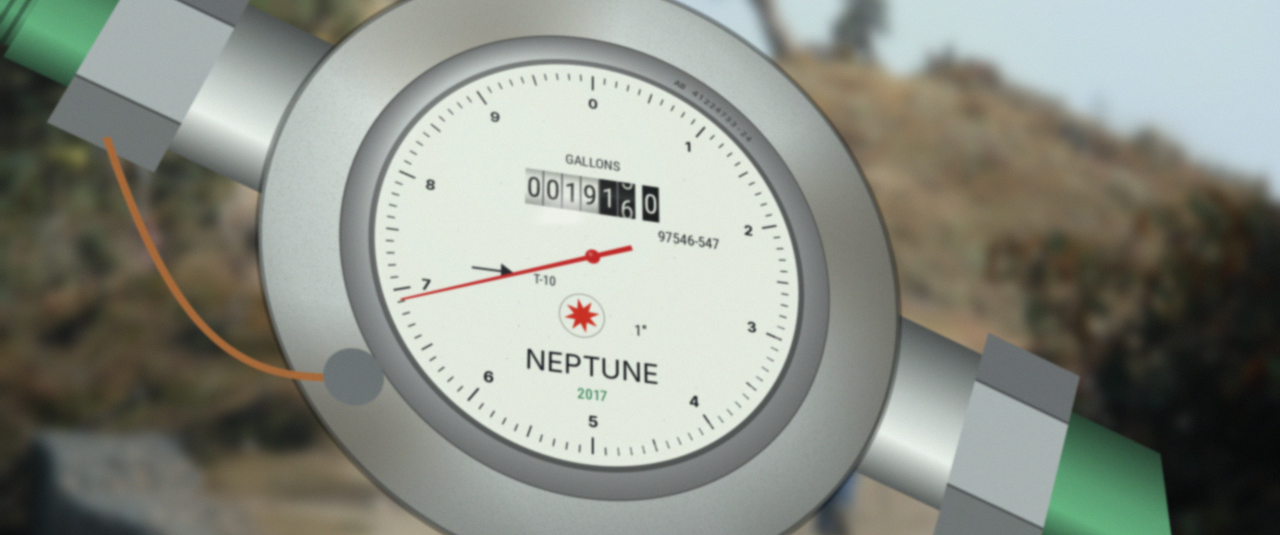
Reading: value=19156.9 unit=gal
